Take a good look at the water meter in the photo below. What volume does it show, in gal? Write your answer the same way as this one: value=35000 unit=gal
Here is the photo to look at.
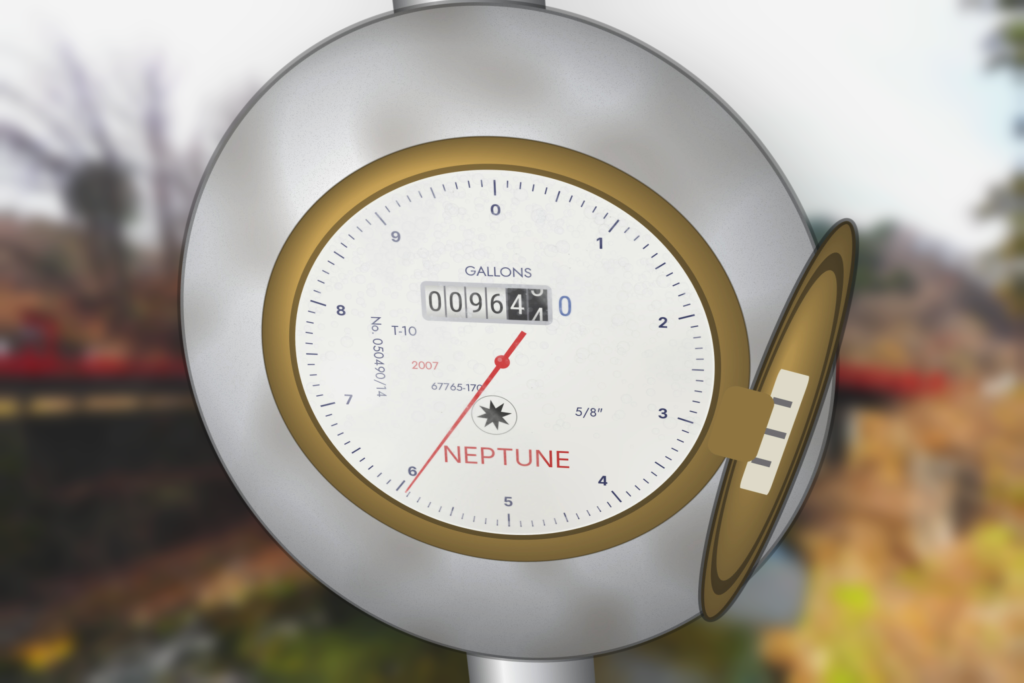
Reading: value=96435.9 unit=gal
